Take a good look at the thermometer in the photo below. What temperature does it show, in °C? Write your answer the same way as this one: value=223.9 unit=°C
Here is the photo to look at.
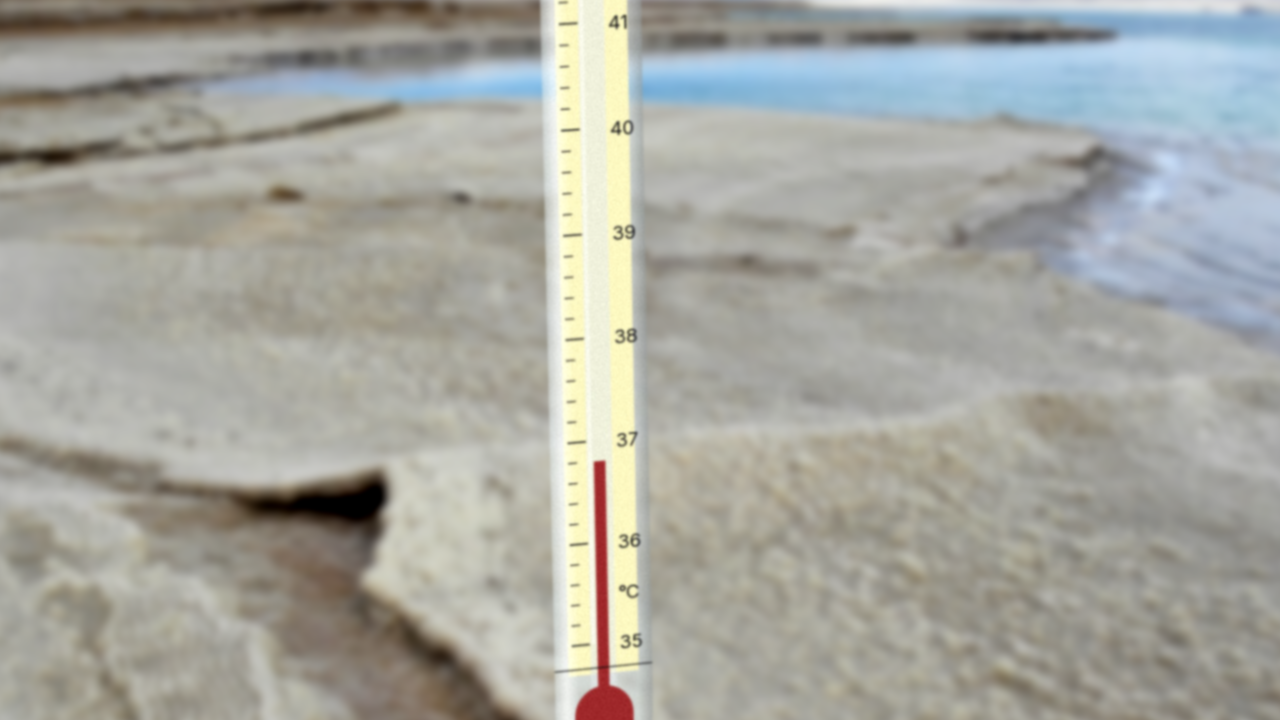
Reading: value=36.8 unit=°C
